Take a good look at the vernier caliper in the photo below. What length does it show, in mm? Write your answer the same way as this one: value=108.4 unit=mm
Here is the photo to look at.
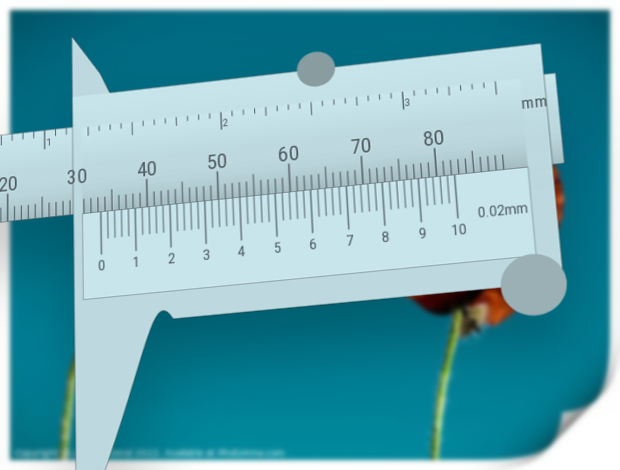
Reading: value=33.4 unit=mm
